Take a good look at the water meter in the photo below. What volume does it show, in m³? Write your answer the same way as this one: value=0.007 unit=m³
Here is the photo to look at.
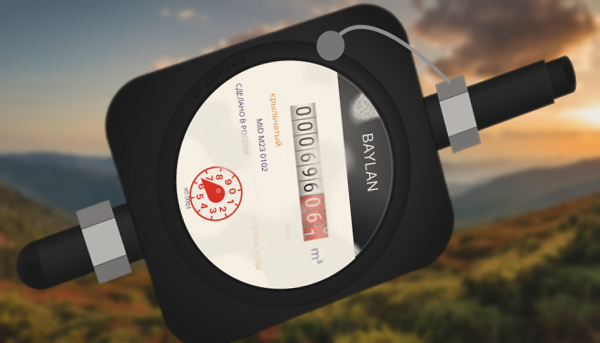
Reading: value=696.0606 unit=m³
